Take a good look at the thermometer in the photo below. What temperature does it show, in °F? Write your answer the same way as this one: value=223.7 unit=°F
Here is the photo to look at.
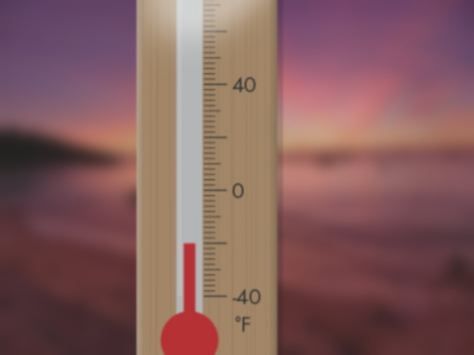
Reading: value=-20 unit=°F
